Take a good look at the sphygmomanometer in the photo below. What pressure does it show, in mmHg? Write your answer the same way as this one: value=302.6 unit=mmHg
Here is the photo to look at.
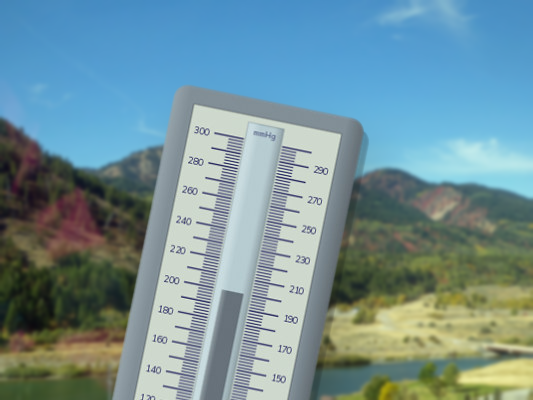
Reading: value=200 unit=mmHg
